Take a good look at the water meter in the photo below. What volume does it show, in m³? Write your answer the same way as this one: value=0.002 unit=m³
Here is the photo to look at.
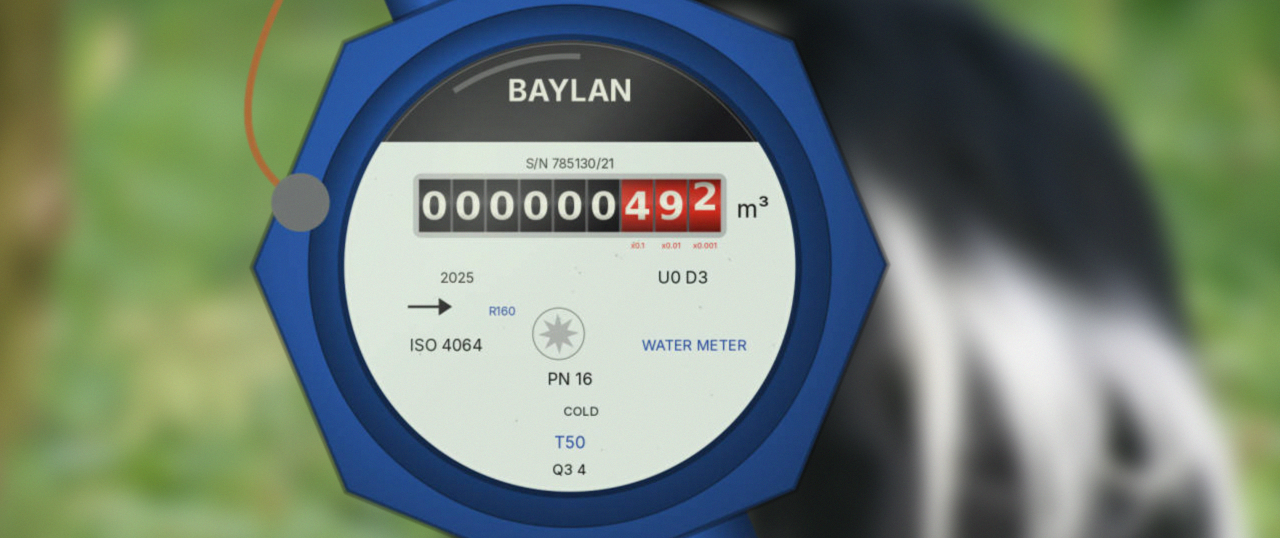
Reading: value=0.492 unit=m³
